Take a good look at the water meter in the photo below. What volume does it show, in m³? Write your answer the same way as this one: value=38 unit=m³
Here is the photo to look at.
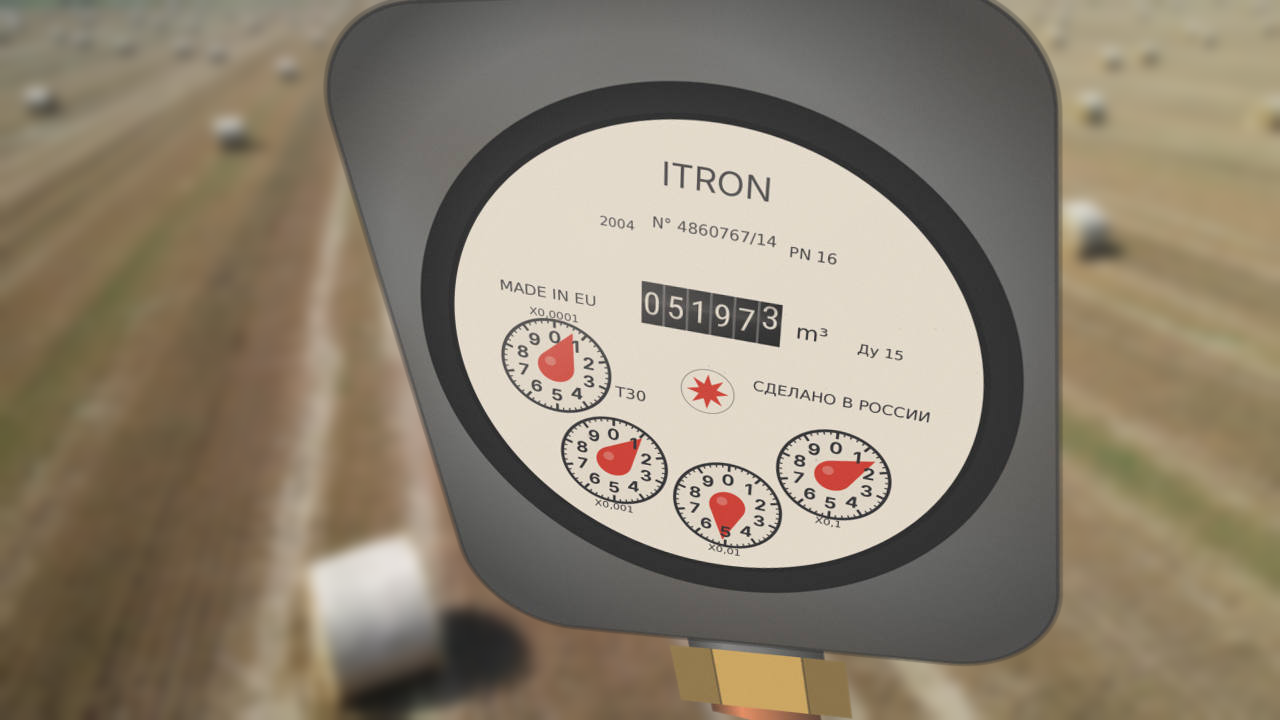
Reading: value=51973.1510 unit=m³
